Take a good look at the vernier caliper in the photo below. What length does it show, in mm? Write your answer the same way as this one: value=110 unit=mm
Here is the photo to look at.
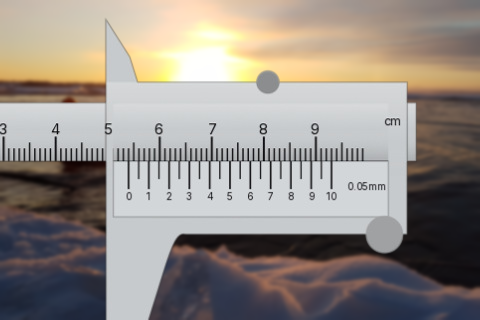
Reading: value=54.0 unit=mm
